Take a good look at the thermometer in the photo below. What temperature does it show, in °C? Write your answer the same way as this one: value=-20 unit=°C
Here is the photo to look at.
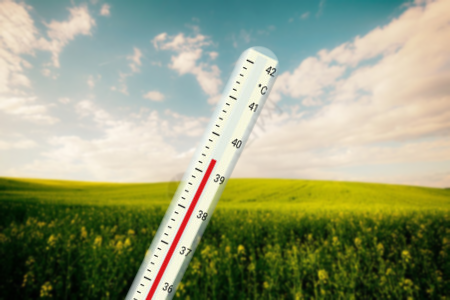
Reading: value=39.4 unit=°C
